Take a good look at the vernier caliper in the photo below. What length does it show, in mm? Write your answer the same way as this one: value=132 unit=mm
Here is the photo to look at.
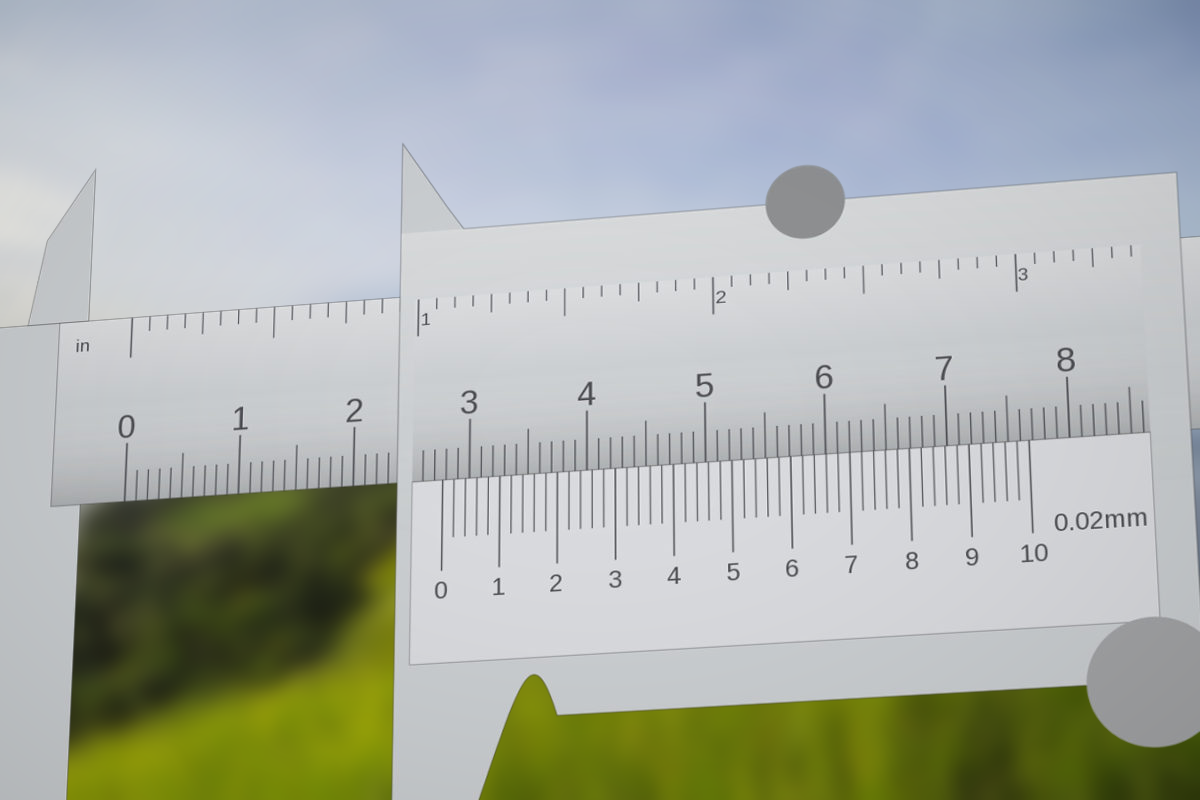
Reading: value=27.7 unit=mm
